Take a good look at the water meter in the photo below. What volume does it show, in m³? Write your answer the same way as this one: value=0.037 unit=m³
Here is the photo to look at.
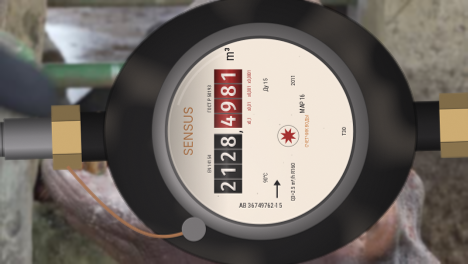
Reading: value=2128.4981 unit=m³
